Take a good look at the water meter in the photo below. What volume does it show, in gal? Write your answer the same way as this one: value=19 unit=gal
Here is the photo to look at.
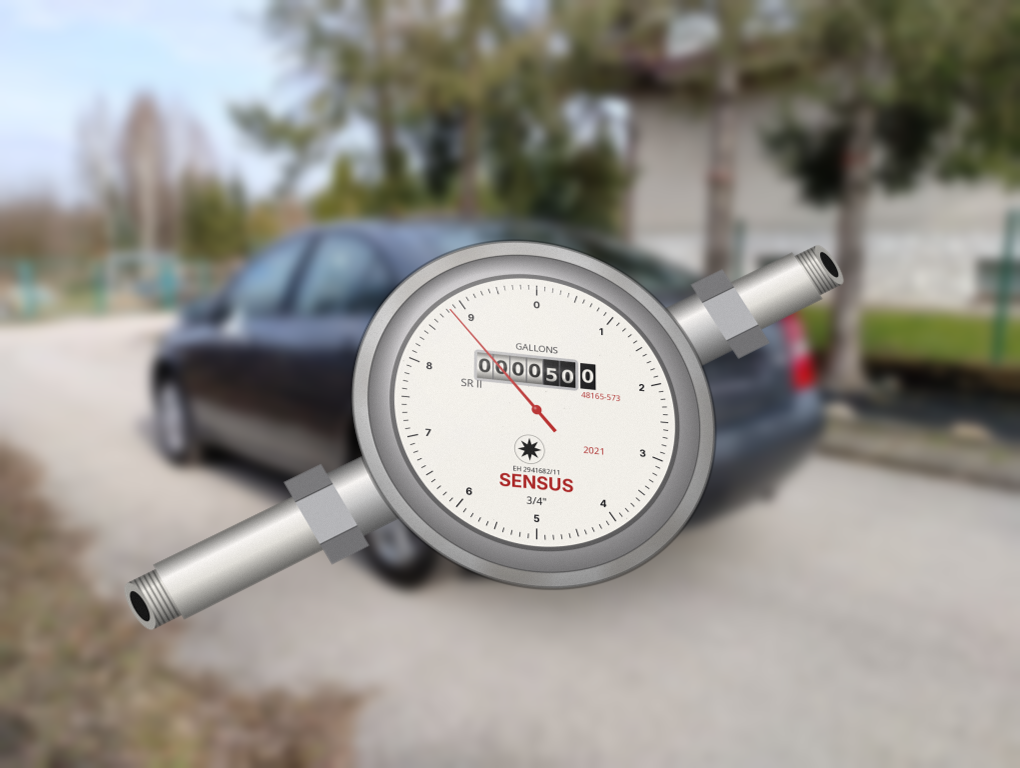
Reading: value=498.8 unit=gal
